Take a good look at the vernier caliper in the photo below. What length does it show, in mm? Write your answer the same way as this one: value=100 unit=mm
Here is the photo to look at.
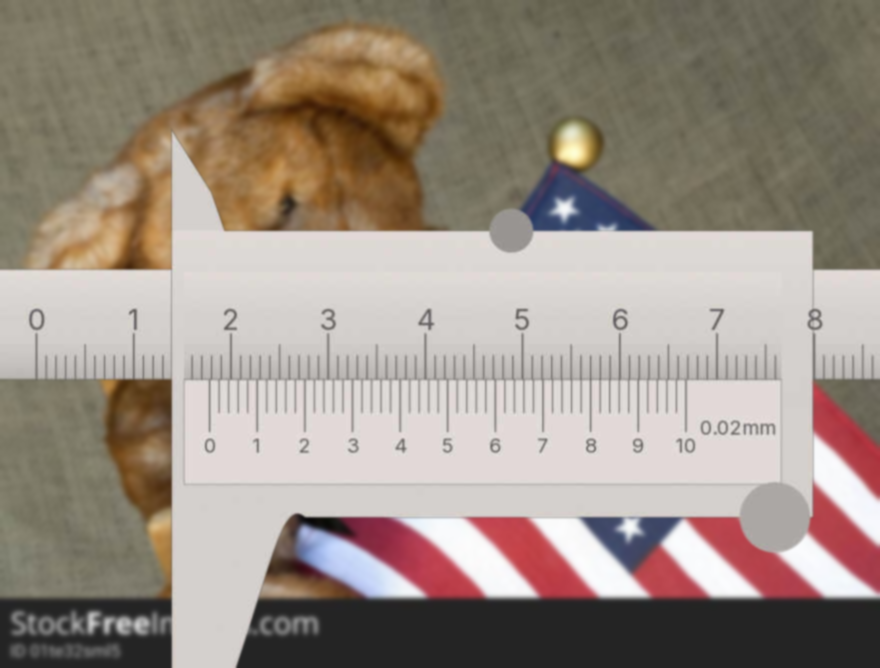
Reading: value=17.8 unit=mm
